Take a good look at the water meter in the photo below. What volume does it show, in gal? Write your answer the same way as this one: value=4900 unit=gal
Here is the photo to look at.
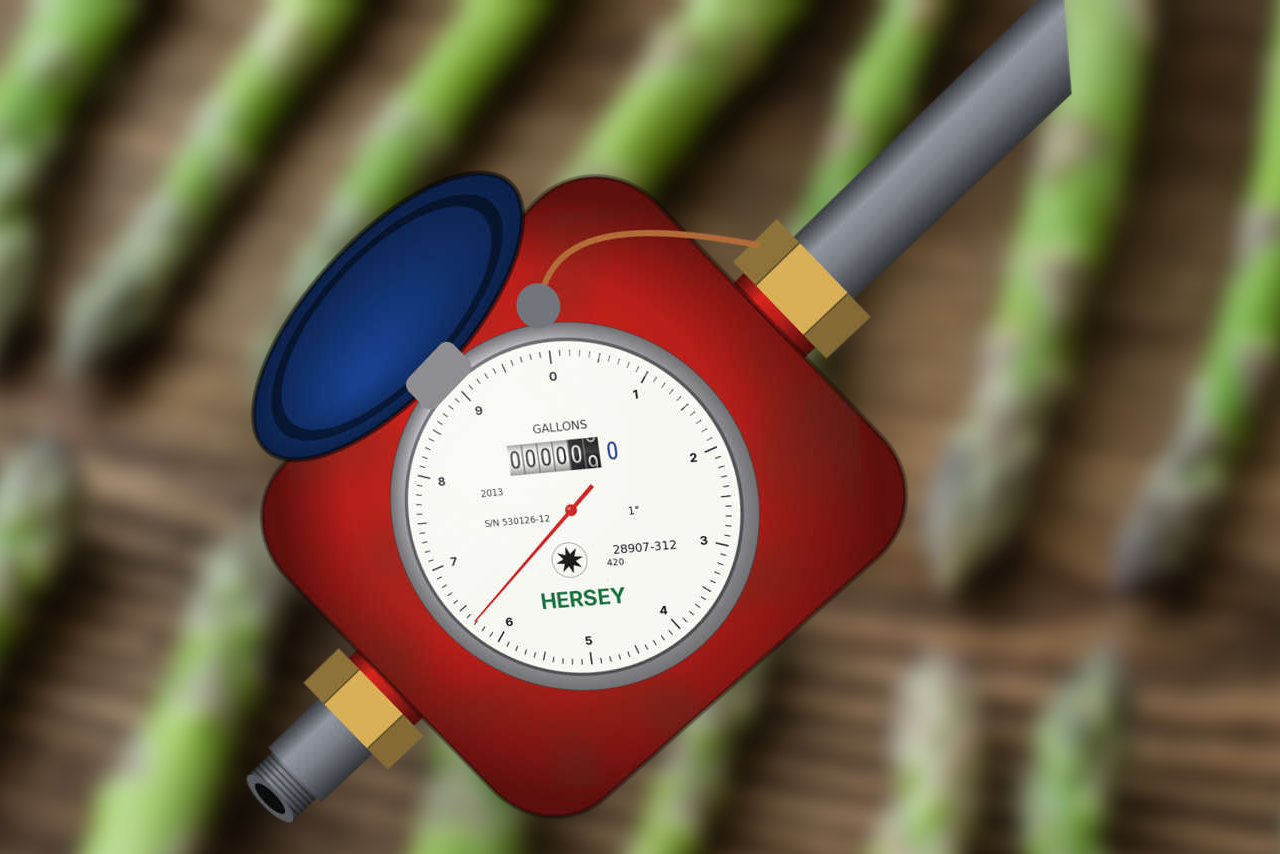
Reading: value=86.3 unit=gal
